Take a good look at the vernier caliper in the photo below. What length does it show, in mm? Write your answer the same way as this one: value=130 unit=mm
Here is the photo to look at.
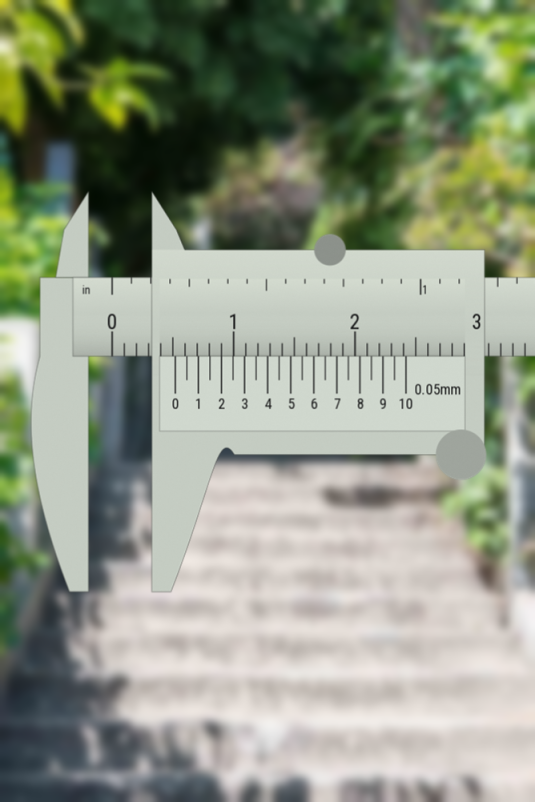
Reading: value=5.2 unit=mm
